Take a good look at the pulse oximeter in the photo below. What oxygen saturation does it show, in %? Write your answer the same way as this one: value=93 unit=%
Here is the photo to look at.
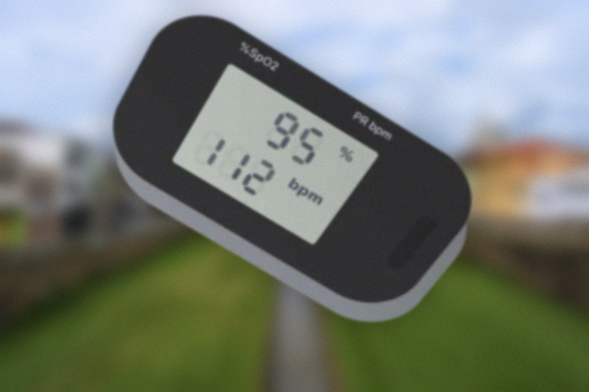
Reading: value=95 unit=%
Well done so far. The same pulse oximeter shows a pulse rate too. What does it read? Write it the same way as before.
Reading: value=112 unit=bpm
